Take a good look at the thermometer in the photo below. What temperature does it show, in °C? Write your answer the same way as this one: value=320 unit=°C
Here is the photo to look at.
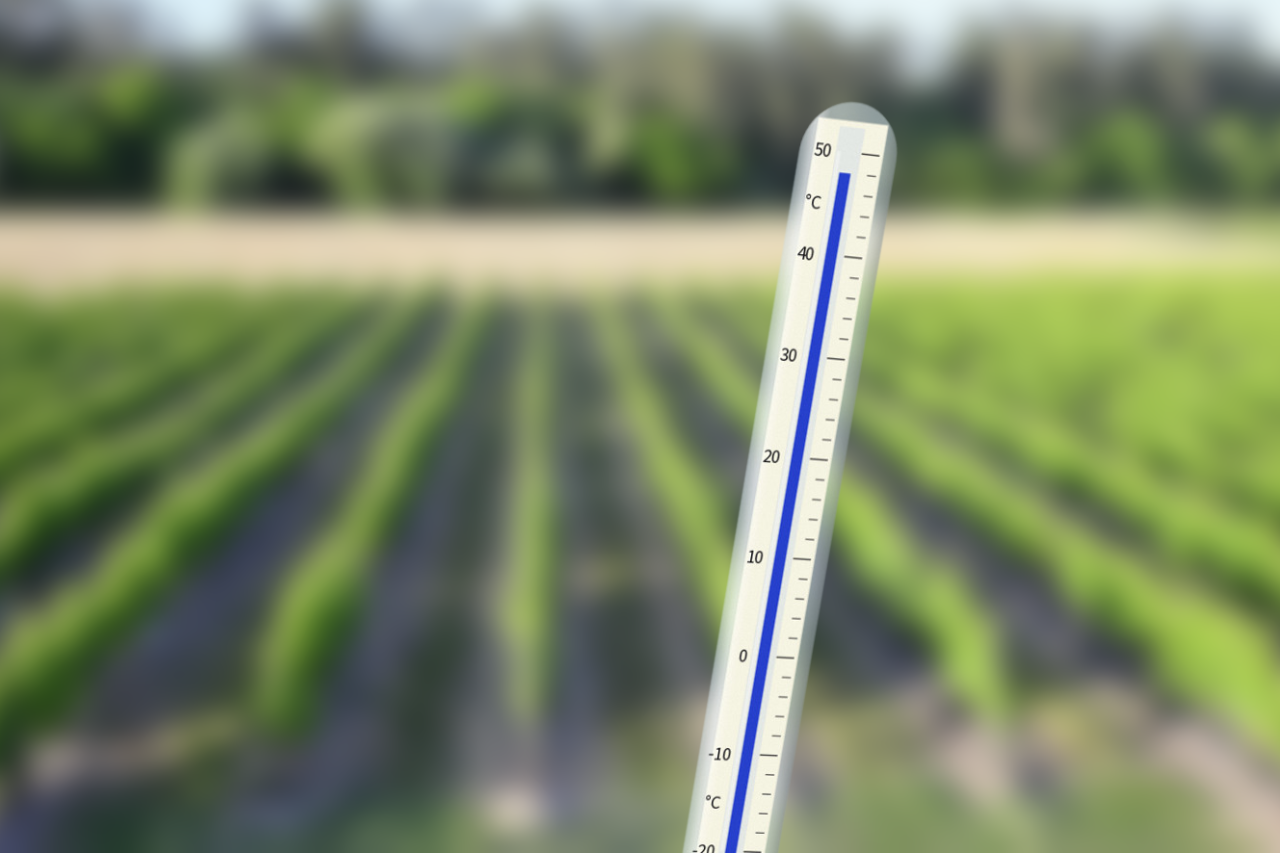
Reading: value=48 unit=°C
